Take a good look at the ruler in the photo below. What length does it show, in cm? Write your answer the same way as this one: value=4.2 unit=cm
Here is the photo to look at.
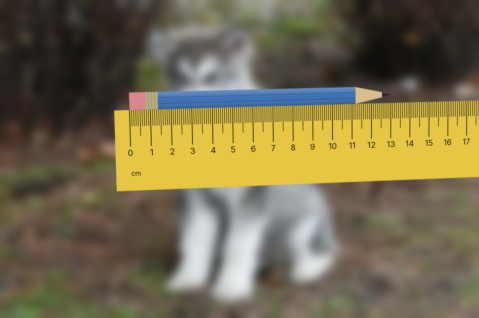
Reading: value=13 unit=cm
